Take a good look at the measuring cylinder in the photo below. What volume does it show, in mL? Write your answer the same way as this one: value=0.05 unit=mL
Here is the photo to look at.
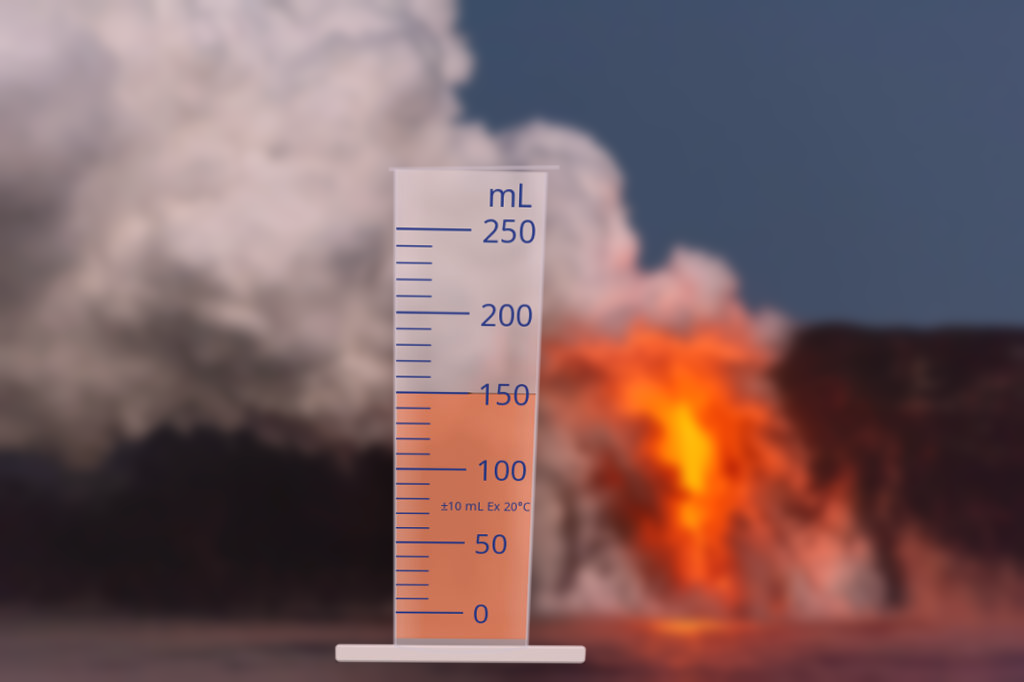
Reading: value=150 unit=mL
